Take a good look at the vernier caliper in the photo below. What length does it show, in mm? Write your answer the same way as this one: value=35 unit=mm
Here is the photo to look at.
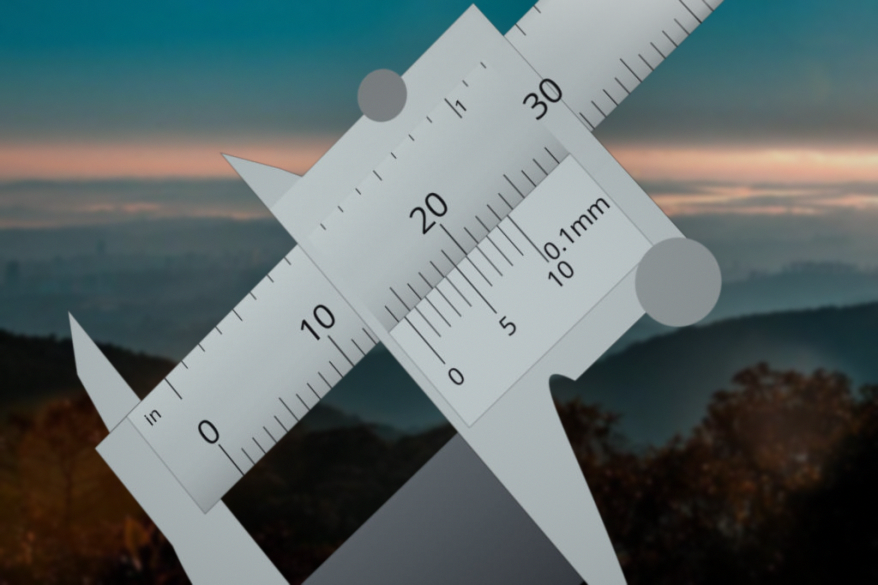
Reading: value=14.5 unit=mm
